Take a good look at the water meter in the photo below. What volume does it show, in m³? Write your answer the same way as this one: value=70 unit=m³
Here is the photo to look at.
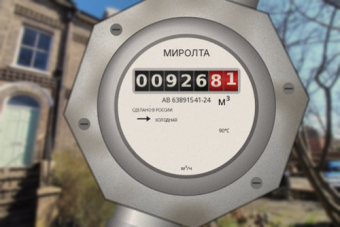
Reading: value=926.81 unit=m³
